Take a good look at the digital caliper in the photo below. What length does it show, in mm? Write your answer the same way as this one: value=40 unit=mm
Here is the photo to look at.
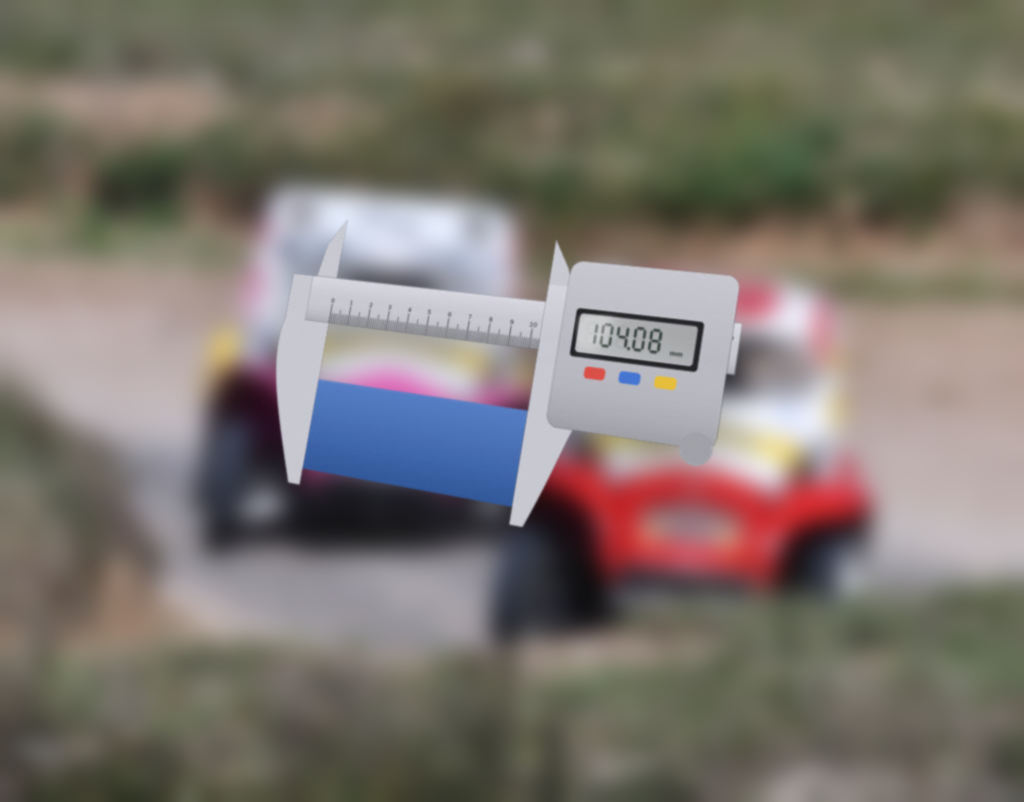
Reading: value=104.08 unit=mm
